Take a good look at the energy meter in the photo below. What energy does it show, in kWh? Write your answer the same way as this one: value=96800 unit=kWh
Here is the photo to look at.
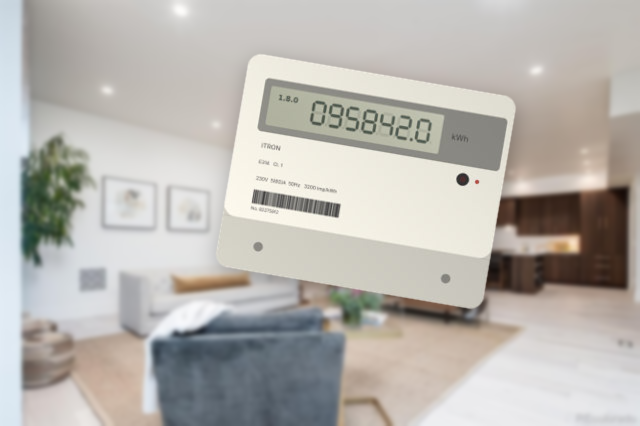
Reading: value=95842.0 unit=kWh
